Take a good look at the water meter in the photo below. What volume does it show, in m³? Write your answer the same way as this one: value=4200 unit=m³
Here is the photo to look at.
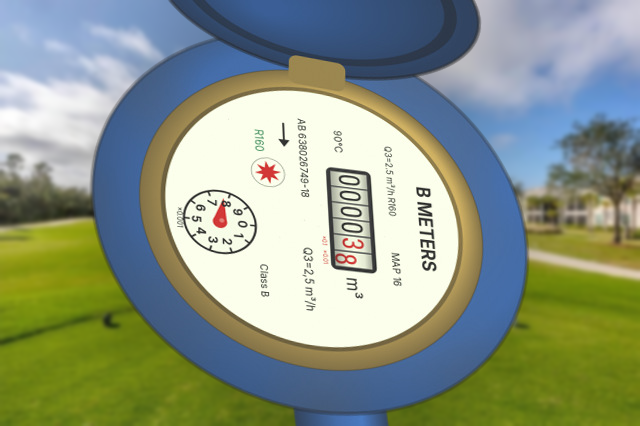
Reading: value=0.377 unit=m³
